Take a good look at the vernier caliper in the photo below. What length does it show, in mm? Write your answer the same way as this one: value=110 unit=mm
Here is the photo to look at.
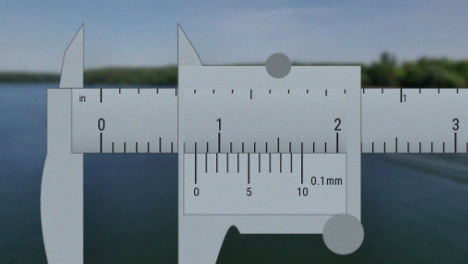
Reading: value=8.0 unit=mm
